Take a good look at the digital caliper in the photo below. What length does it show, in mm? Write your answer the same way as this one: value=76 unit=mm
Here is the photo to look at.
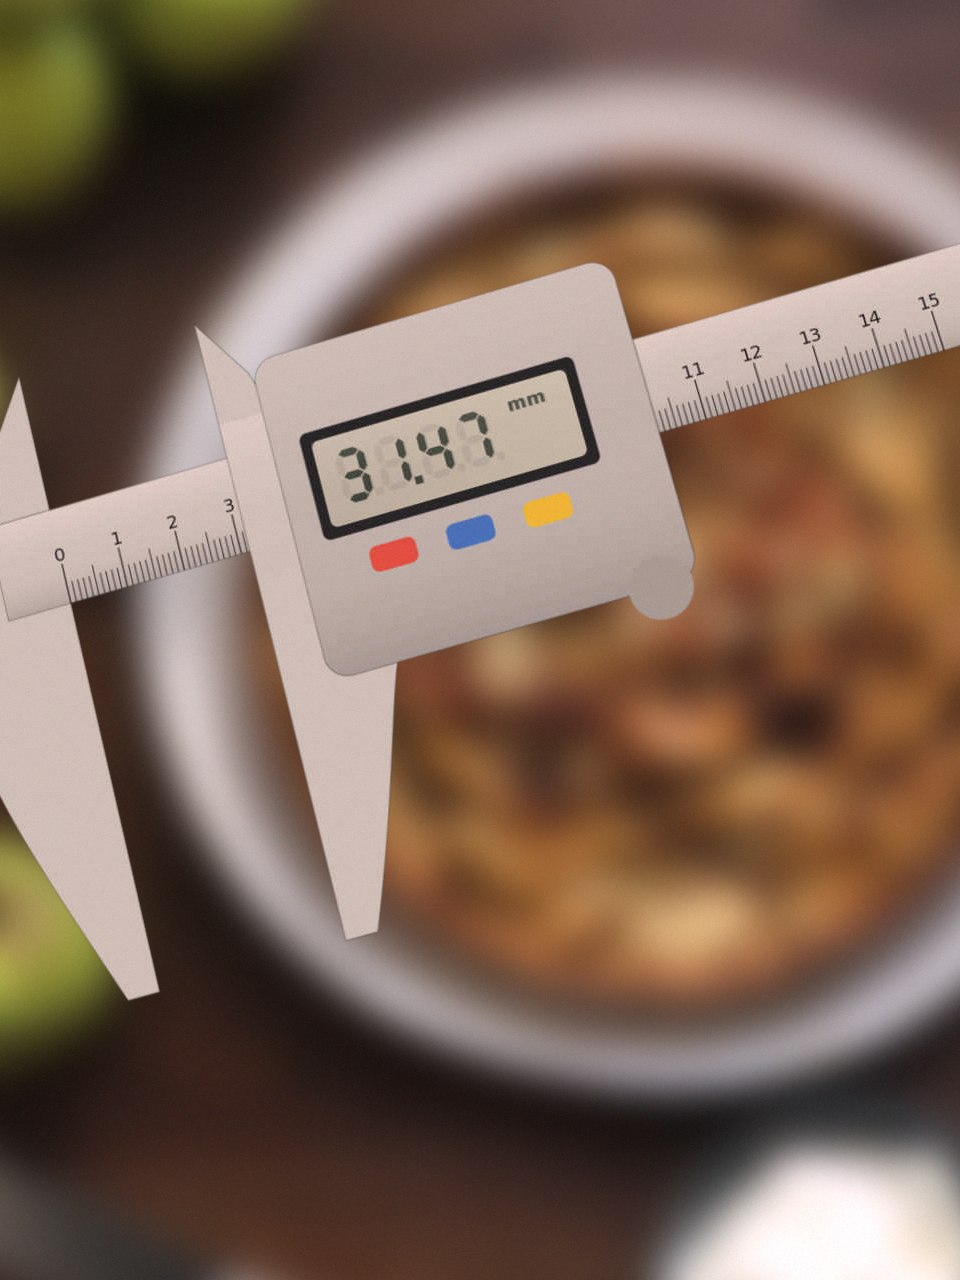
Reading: value=31.47 unit=mm
